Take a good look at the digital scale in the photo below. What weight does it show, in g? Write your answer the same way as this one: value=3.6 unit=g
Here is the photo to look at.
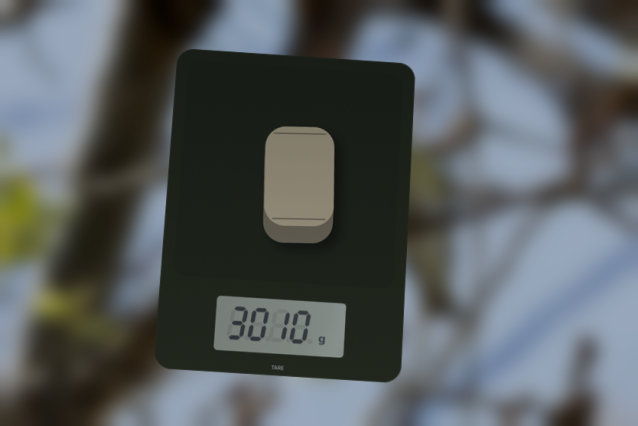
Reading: value=3010 unit=g
